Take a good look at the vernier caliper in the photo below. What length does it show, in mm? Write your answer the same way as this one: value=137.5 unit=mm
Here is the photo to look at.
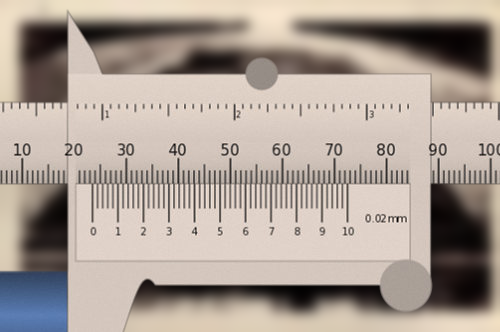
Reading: value=23.5 unit=mm
